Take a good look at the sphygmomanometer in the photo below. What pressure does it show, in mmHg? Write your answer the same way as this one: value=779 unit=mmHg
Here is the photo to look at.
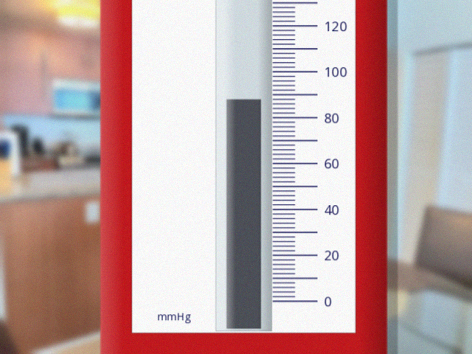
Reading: value=88 unit=mmHg
